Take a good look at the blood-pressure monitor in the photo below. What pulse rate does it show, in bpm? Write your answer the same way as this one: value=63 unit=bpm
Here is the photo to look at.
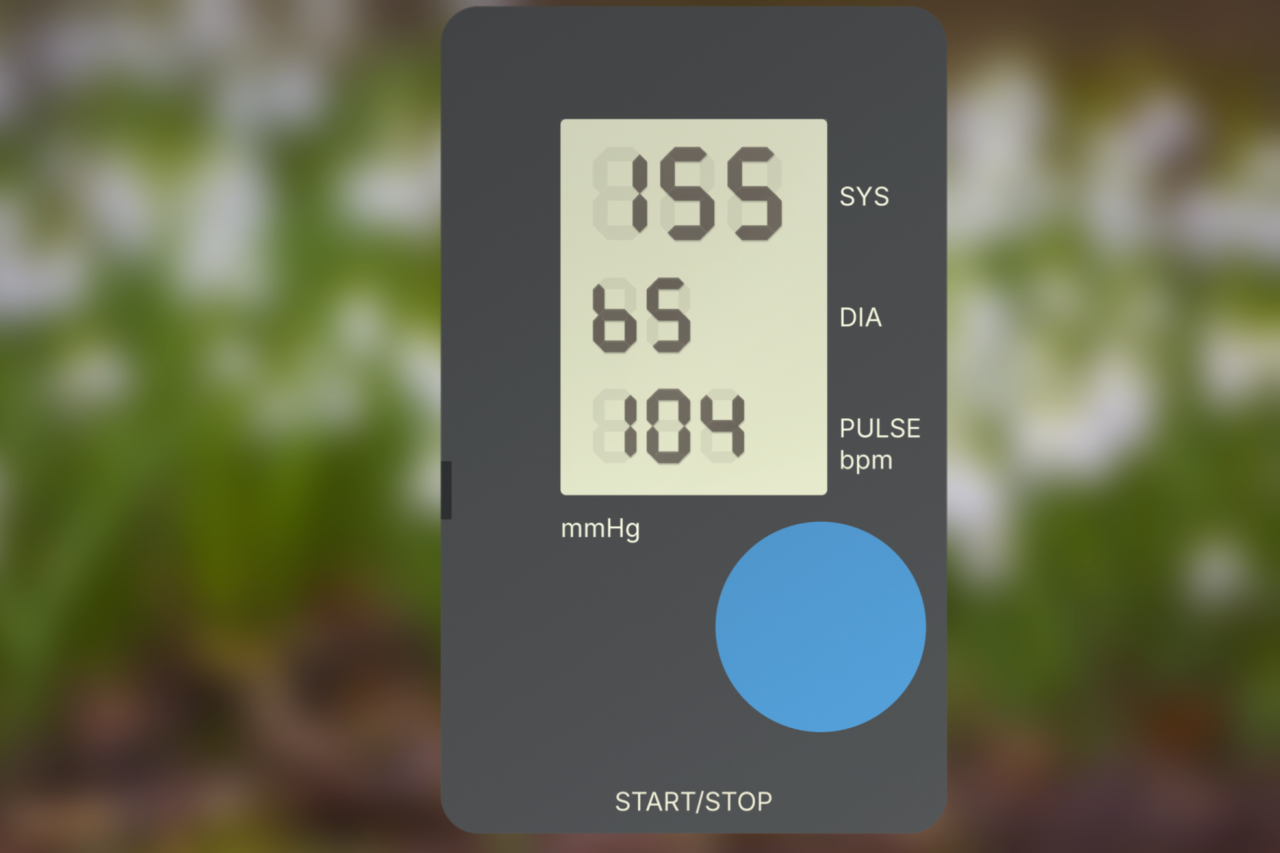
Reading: value=104 unit=bpm
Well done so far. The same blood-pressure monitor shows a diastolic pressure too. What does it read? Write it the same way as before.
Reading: value=65 unit=mmHg
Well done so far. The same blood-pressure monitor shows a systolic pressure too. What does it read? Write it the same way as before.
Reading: value=155 unit=mmHg
